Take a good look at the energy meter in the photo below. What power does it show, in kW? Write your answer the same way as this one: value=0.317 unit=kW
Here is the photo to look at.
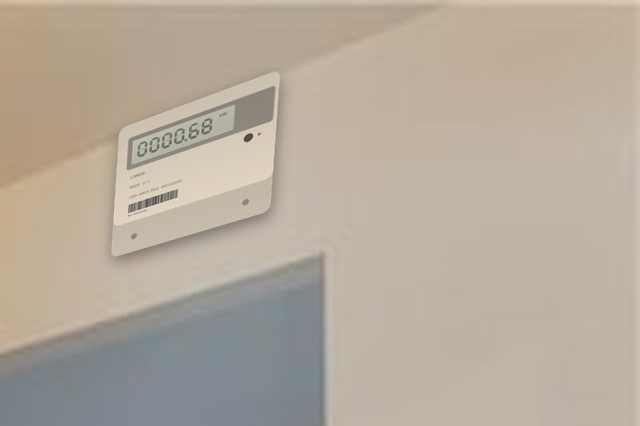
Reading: value=0.68 unit=kW
